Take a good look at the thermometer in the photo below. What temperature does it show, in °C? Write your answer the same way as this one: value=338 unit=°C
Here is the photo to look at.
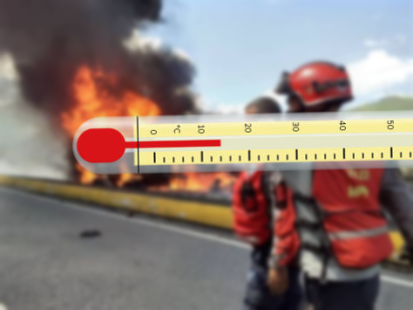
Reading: value=14 unit=°C
